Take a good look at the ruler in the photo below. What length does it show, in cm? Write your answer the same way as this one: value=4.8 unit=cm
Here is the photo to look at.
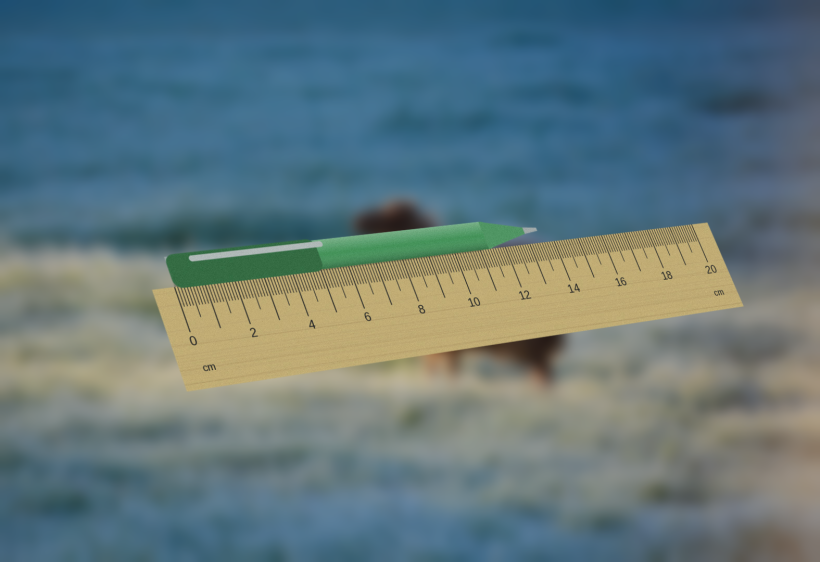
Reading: value=13.5 unit=cm
